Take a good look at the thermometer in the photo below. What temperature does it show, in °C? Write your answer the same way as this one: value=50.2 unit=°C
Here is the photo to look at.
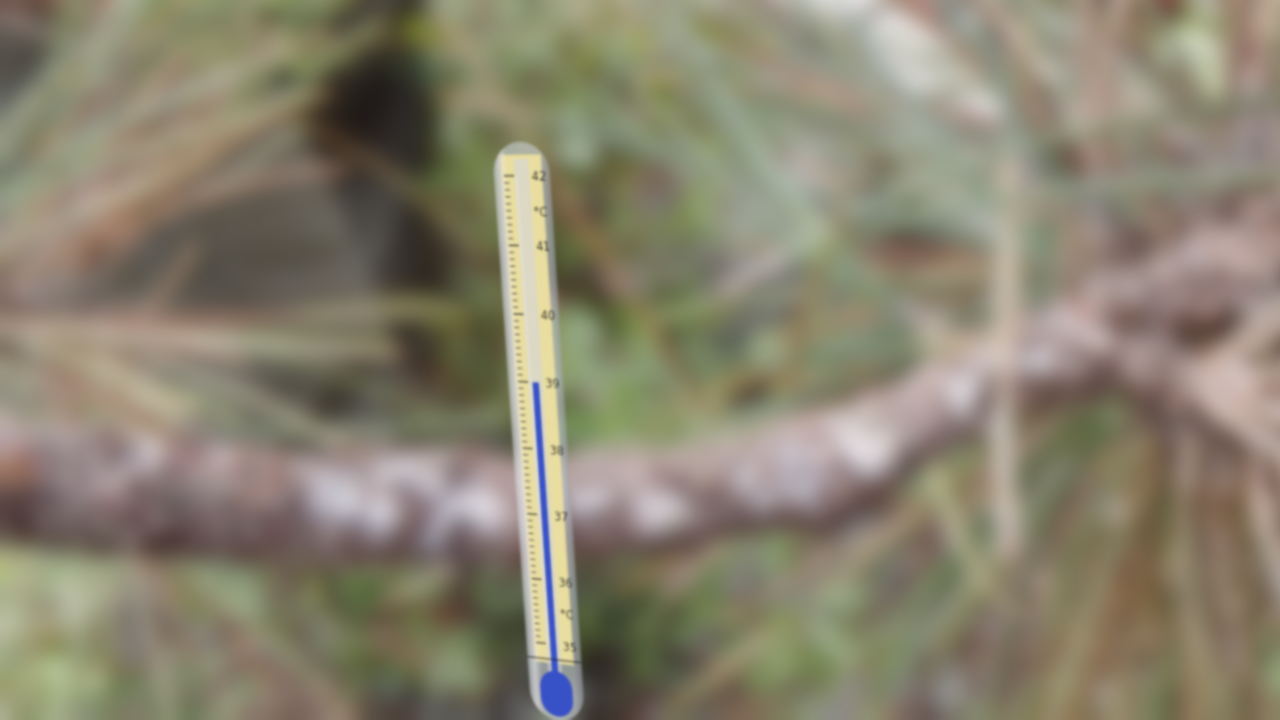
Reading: value=39 unit=°C
